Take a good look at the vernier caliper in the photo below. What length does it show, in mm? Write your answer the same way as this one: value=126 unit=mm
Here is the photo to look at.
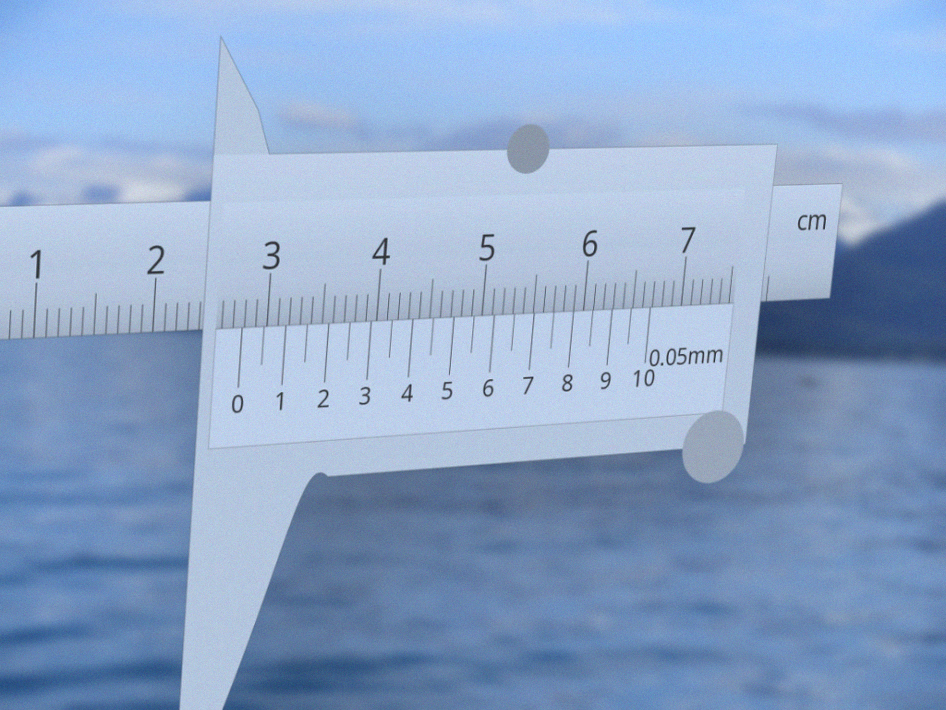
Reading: value=27.8 unit=mm
